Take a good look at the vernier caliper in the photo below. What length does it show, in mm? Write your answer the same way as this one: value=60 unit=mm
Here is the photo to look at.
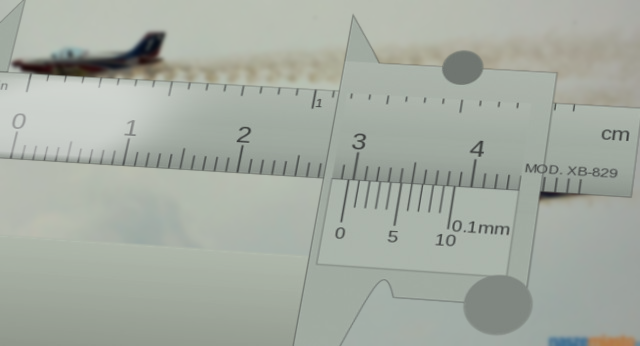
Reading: value=29.6 unit=mm
